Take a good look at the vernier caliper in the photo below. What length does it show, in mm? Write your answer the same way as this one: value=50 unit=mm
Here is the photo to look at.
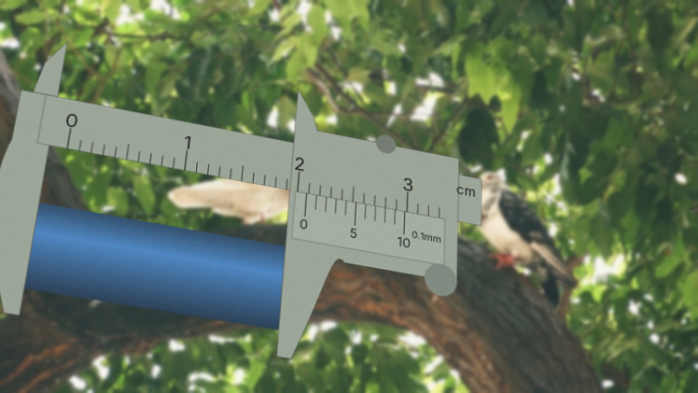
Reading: value=20.8 unit=mm
